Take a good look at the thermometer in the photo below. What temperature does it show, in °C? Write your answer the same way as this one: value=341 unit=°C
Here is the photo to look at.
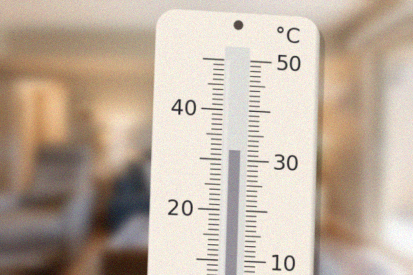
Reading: value=32 unit=°C
